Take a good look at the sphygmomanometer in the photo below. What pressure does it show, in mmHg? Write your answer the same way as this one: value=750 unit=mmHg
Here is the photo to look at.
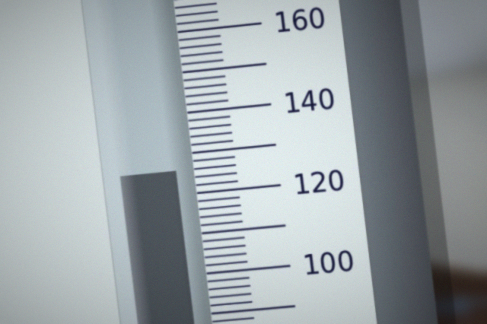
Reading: value=126 unit=mmHg
